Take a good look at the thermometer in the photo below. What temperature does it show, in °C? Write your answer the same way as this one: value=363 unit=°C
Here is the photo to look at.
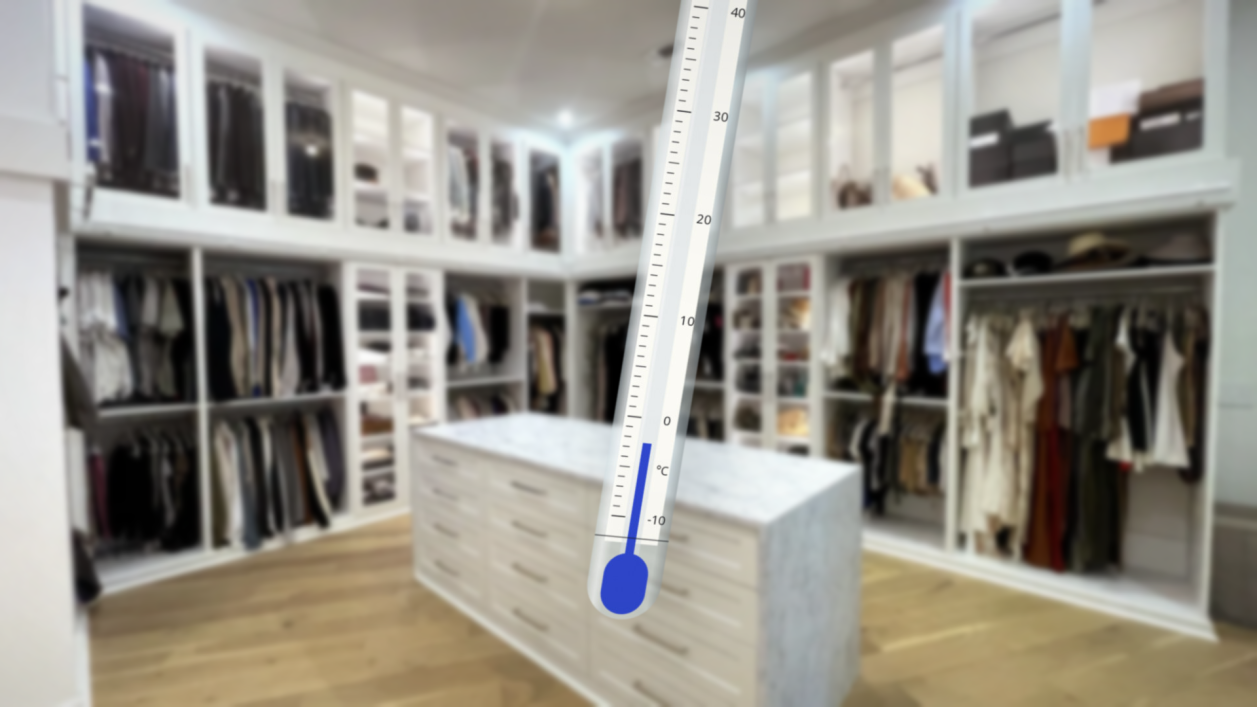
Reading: value=-2.5 unit=°C
